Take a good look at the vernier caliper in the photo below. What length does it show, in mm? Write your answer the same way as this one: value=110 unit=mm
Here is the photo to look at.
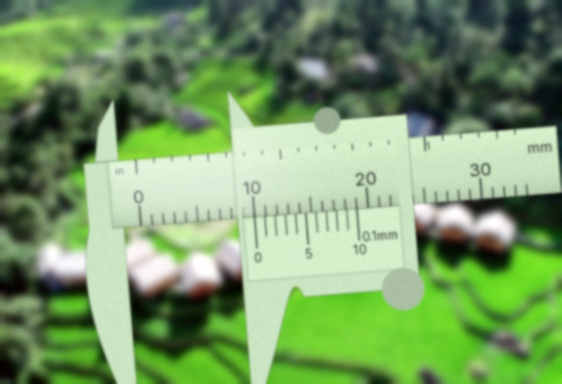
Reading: value=10.0 unit=mm
